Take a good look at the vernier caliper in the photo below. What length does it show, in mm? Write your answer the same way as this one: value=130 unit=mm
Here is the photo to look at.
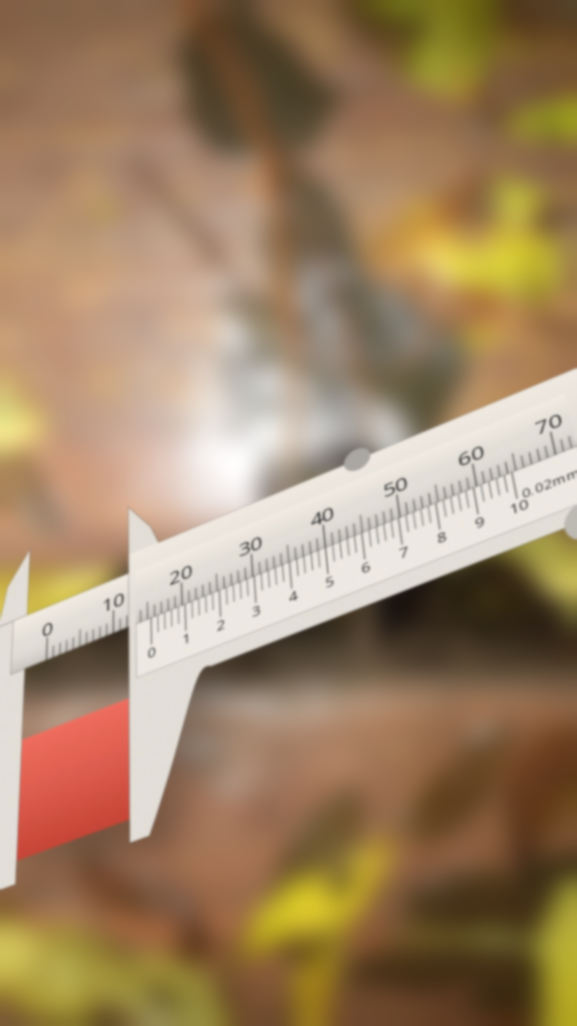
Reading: value=15.5 unit=mm
